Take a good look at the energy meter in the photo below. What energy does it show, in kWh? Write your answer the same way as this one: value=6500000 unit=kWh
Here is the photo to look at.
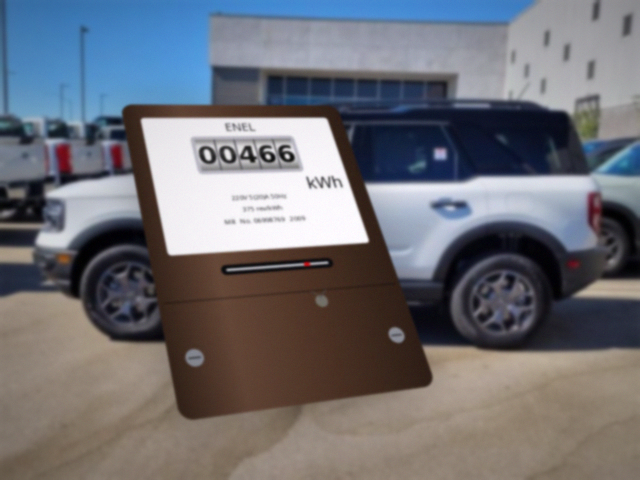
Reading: value=466 unit=kWh
